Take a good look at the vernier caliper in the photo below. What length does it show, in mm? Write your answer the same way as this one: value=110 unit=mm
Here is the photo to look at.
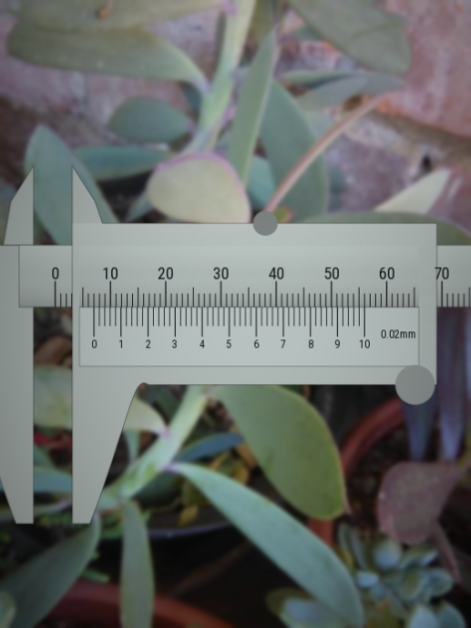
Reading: value=7.0 unit=mm
